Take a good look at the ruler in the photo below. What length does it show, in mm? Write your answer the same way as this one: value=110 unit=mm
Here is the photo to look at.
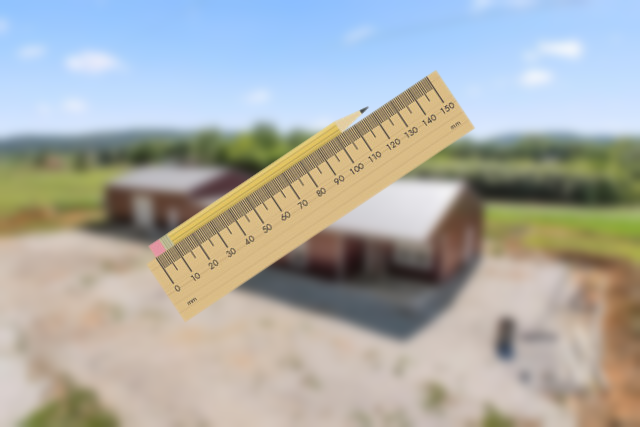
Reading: value=120 unit=mm
